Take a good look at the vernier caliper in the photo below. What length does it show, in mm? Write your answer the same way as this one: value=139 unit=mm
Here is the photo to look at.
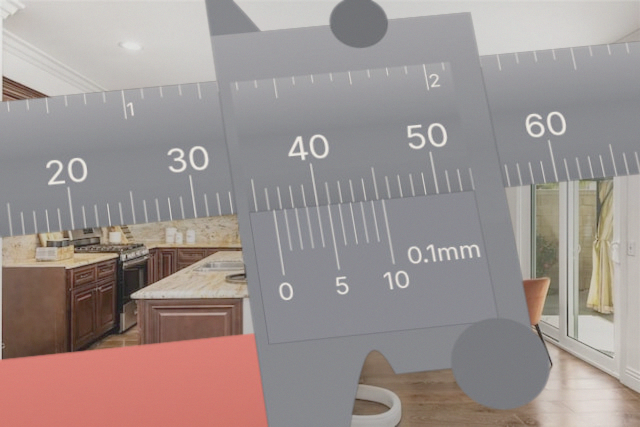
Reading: value=36.4 unit=mm
